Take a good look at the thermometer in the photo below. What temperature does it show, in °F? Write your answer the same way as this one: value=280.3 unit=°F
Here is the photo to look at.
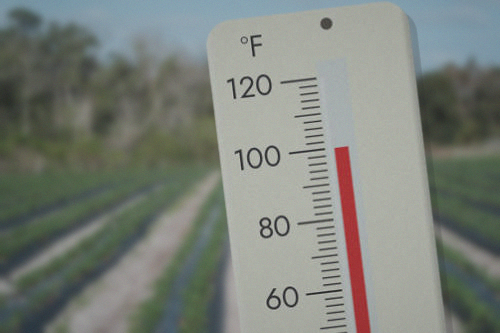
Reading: value=100 unit=°F
